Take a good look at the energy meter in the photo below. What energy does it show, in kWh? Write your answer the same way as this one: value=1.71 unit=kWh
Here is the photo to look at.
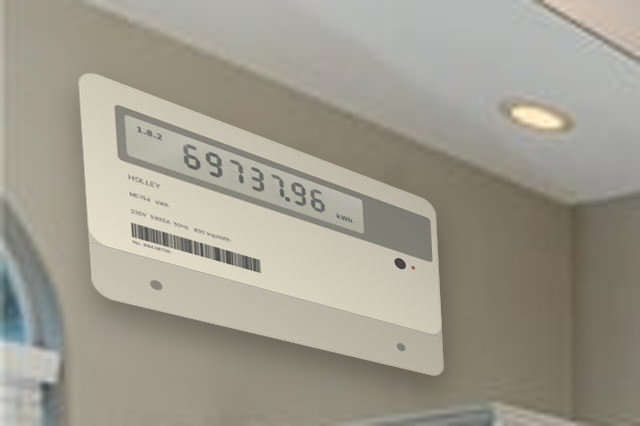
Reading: value=69737.96 unit=kWh
